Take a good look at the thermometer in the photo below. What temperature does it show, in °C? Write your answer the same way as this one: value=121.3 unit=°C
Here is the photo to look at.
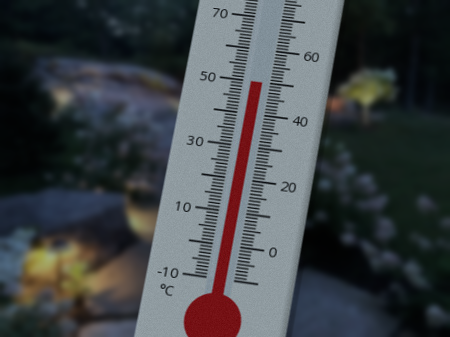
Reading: value=50 unit=°C
